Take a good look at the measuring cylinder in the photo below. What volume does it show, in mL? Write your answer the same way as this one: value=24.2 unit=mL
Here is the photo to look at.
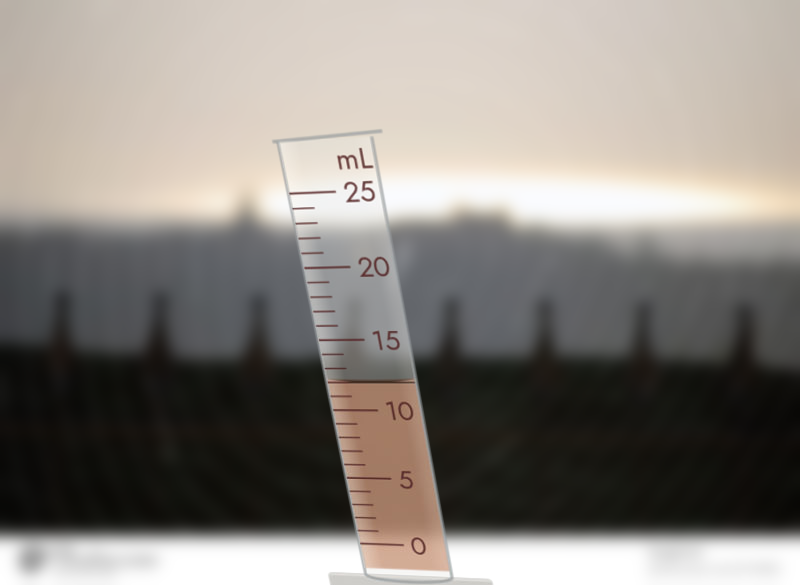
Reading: value=12 unit=mL
